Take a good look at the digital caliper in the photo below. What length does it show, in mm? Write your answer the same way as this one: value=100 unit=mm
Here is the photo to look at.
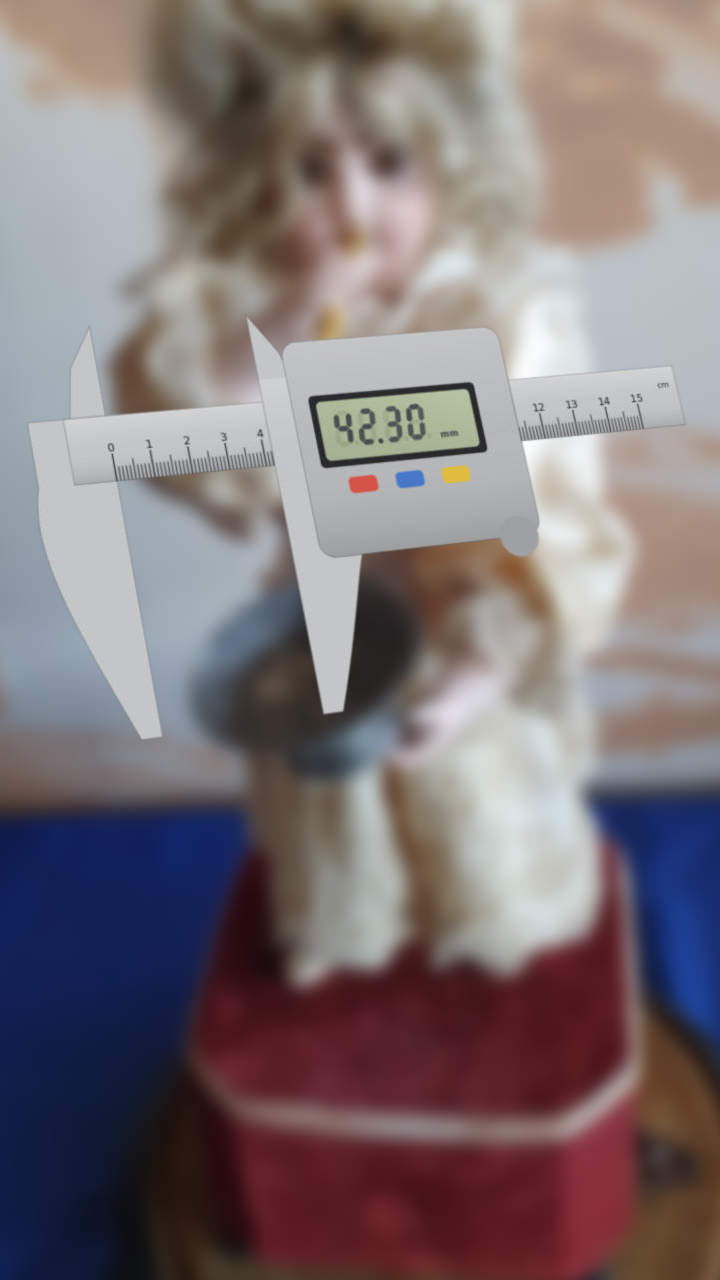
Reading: value=42.30 unit=mm
